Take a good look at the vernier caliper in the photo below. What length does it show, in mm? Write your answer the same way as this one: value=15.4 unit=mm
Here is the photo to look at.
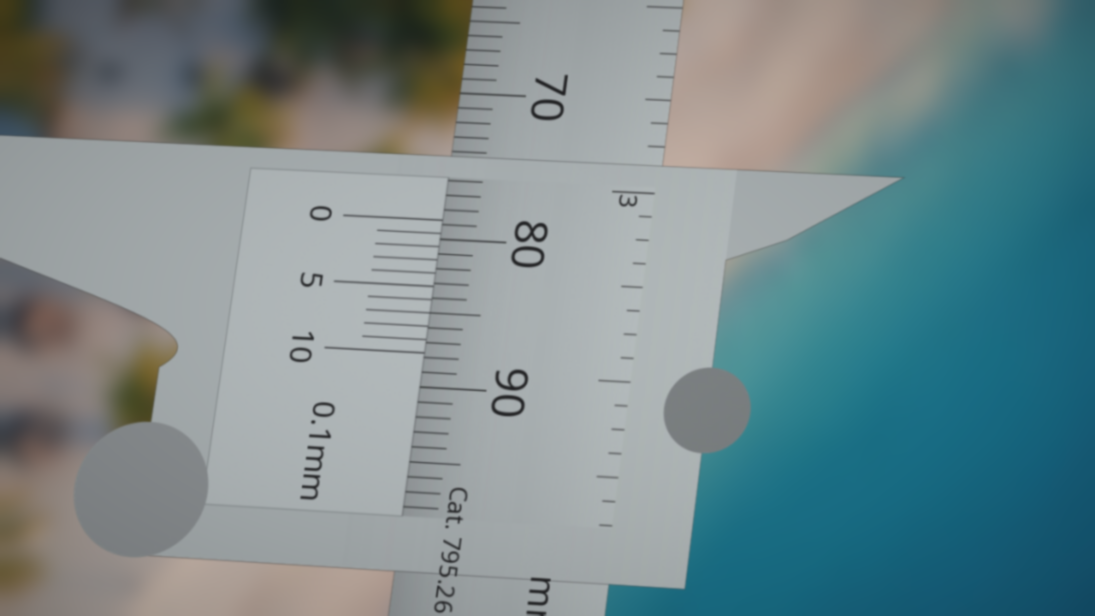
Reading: value=78.7 unit=mm
